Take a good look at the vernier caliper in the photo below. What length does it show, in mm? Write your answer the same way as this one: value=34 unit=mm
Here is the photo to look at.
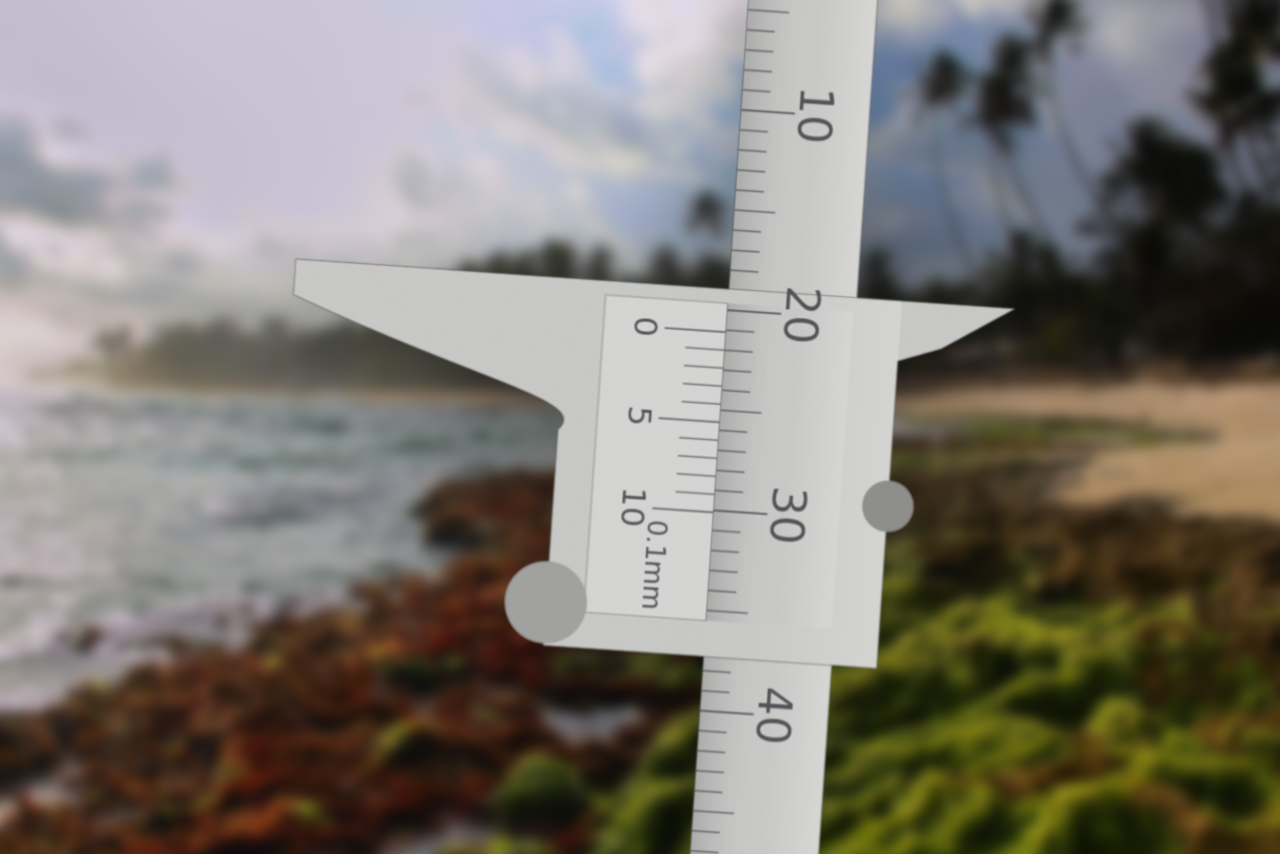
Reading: value=21.1 unit=mm
